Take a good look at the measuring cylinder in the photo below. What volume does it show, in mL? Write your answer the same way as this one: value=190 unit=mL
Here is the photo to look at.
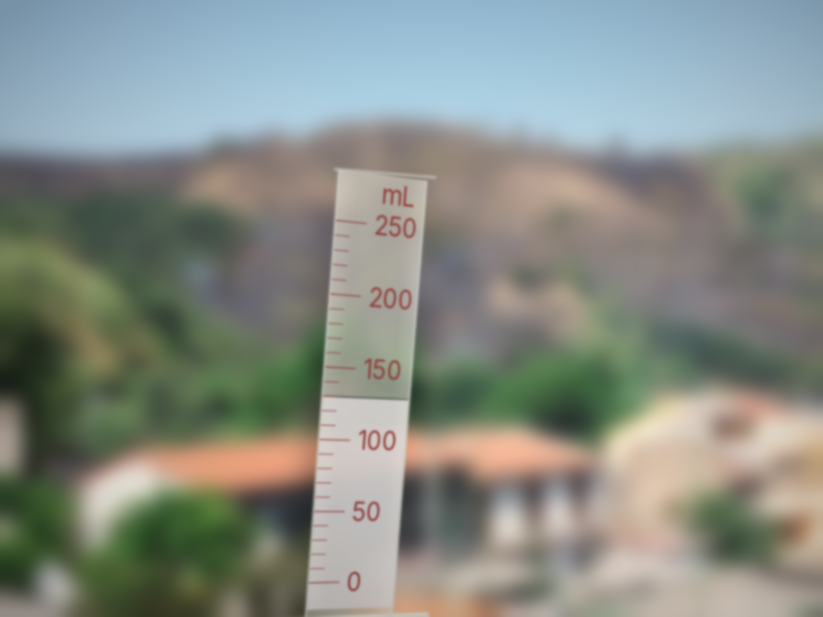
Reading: value=130 unit=mL
